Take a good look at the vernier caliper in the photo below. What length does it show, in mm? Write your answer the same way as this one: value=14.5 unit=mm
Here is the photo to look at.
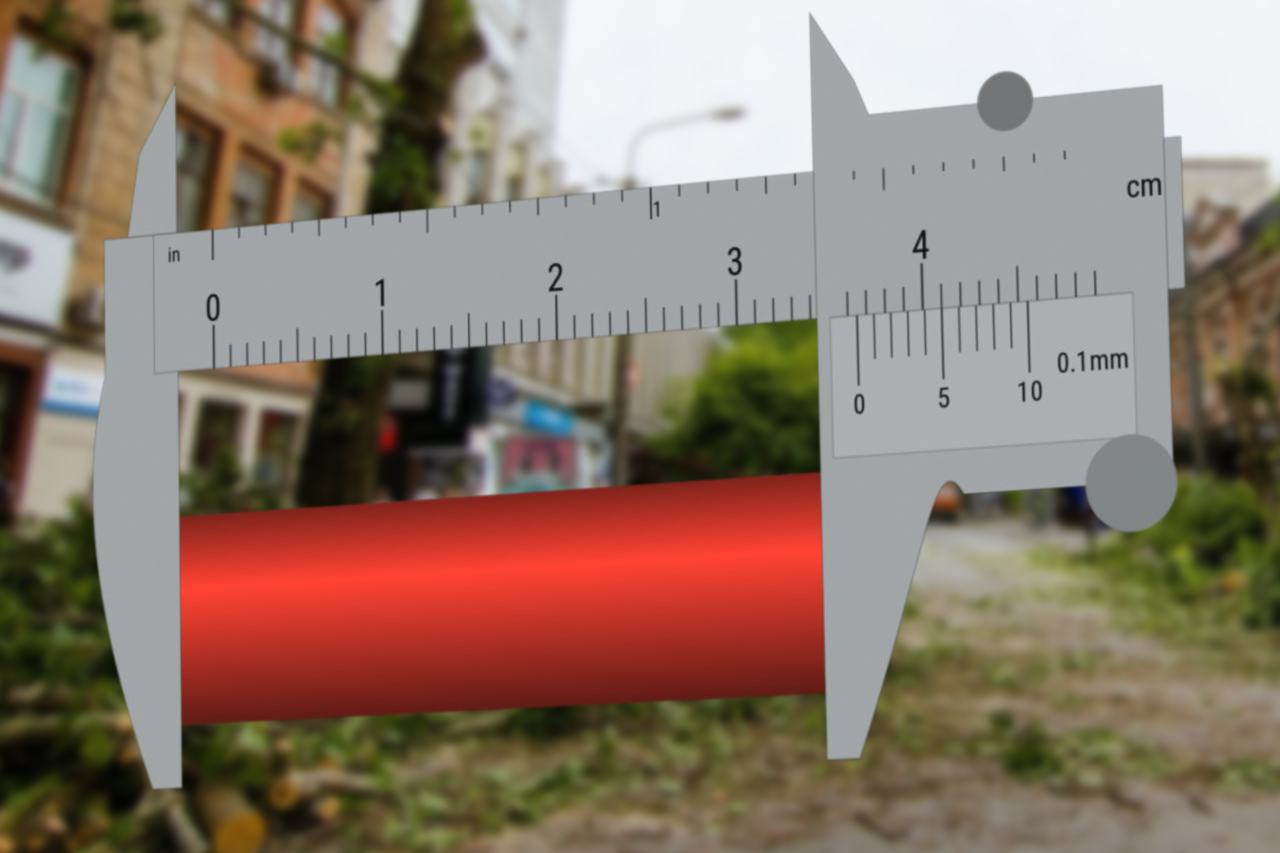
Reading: value=36.5 unit=mm
